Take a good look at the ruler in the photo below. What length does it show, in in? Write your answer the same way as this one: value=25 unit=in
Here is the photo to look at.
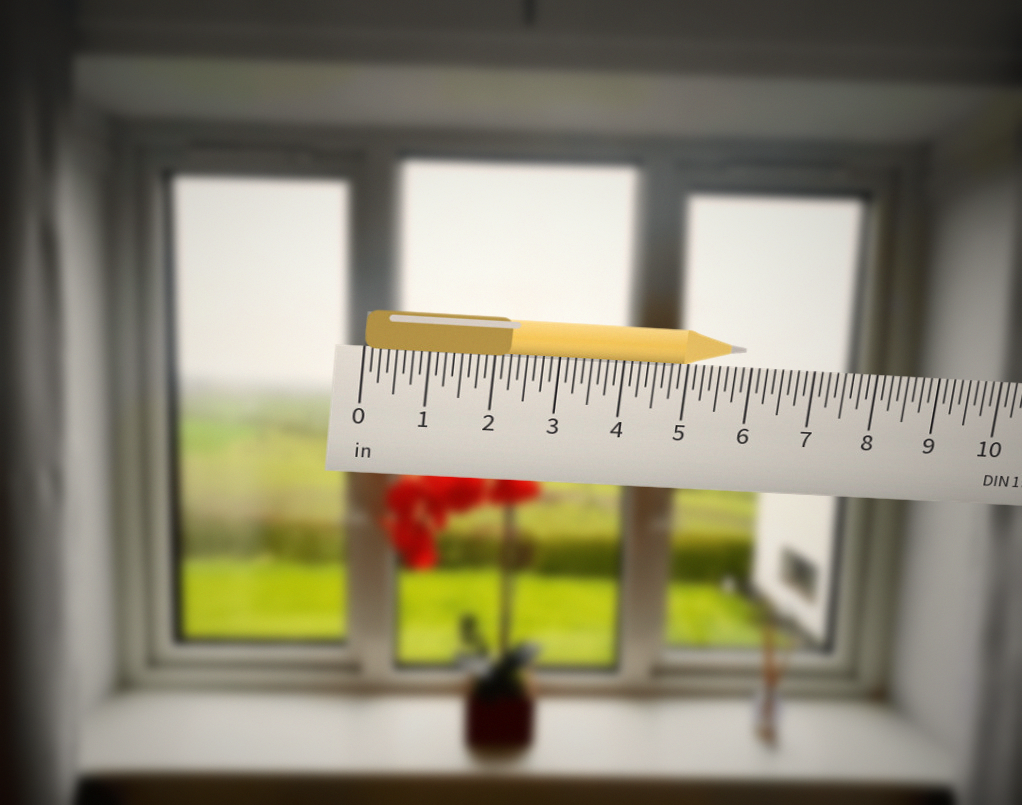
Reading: value=5.875 unit=in
